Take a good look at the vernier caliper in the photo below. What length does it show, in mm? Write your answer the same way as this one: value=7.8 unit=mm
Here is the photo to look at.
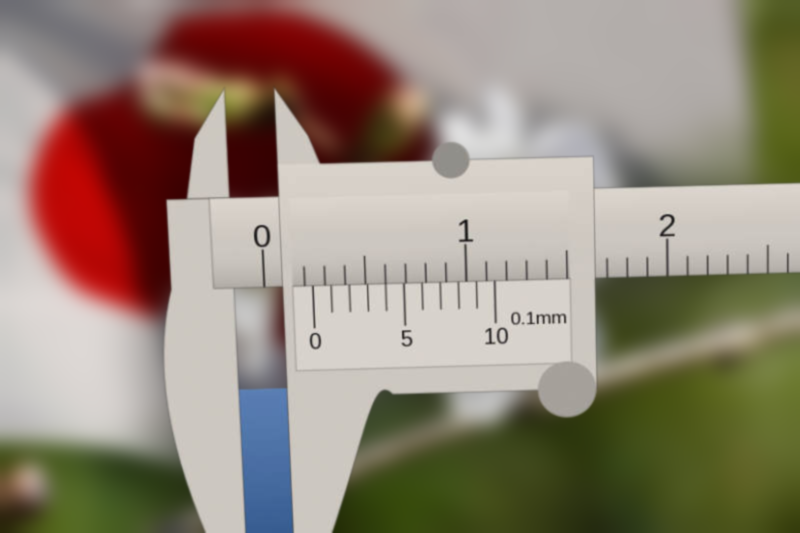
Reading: value=2.4 unit=mm
